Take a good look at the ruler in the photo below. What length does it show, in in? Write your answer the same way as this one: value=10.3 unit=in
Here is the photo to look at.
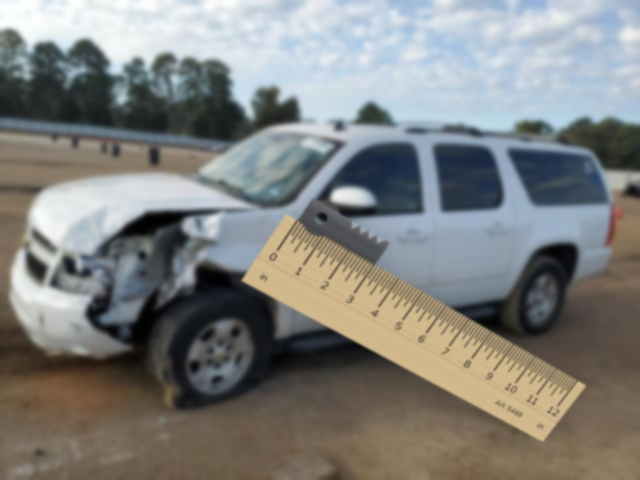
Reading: value=3 unit=in
